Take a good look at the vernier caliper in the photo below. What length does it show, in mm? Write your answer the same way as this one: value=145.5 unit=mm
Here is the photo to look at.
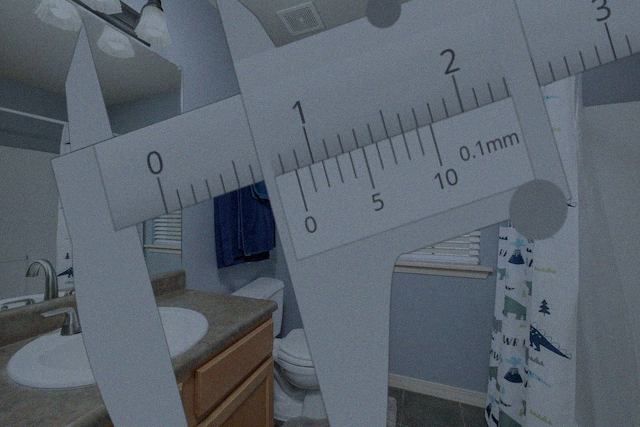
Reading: value=8.8 unit=mm
